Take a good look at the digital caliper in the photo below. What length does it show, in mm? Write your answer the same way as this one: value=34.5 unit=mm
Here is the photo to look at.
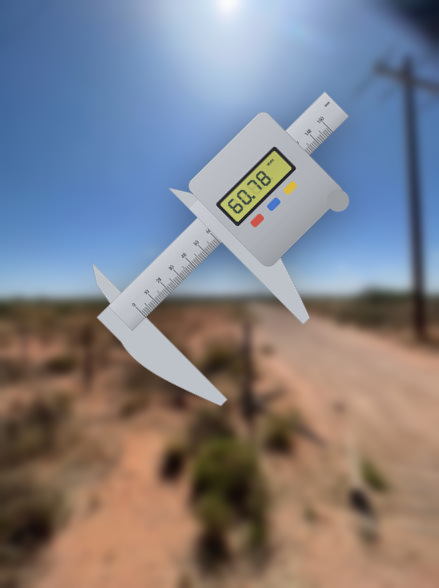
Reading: value=60.78 unit=mm
